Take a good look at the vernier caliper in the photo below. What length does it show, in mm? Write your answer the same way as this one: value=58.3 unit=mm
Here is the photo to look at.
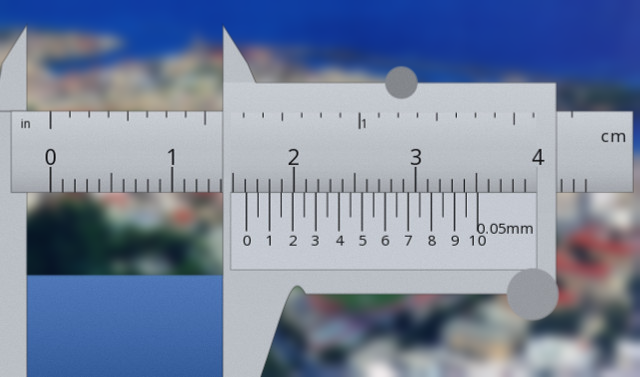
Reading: value=16.1 unit=mm
